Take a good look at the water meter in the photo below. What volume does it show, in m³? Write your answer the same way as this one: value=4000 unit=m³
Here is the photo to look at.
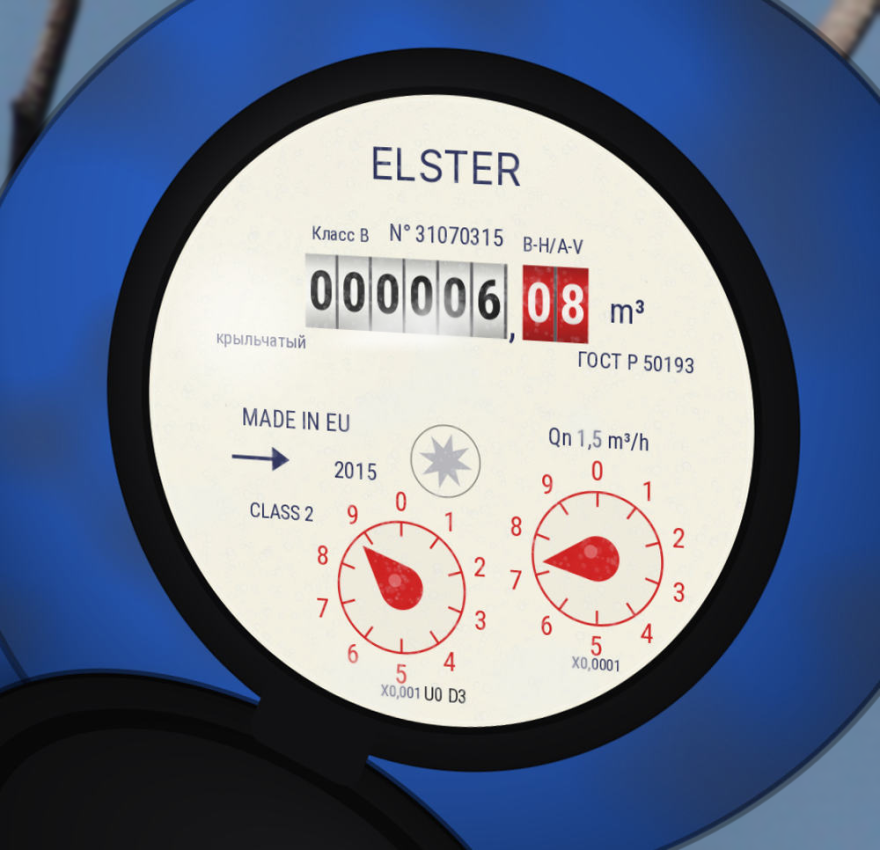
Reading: value=6.0887 unit=m³
